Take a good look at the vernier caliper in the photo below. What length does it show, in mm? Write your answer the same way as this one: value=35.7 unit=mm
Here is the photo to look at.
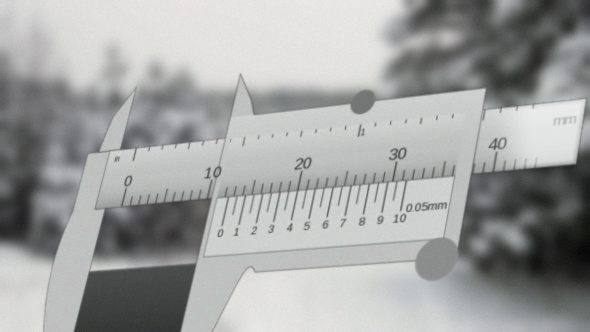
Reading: value=12.4 unit=mm
